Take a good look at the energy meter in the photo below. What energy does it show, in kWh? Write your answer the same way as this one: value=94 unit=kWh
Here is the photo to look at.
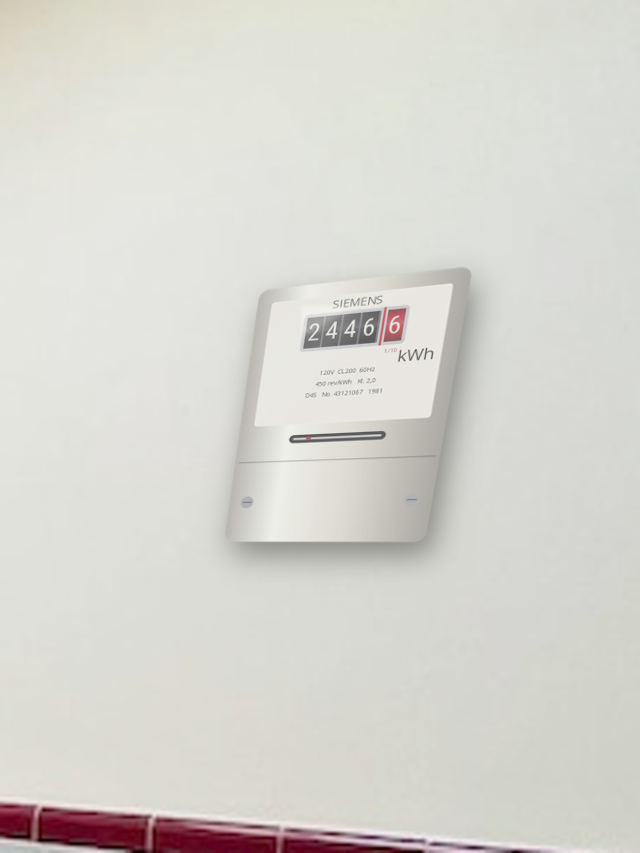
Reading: value=2446.6 unit=kWh
